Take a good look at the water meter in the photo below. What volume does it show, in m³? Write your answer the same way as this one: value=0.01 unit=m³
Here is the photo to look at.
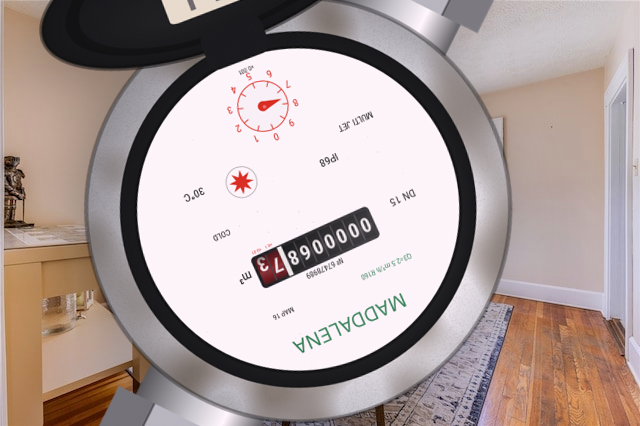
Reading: value=68.727 unit=m³
